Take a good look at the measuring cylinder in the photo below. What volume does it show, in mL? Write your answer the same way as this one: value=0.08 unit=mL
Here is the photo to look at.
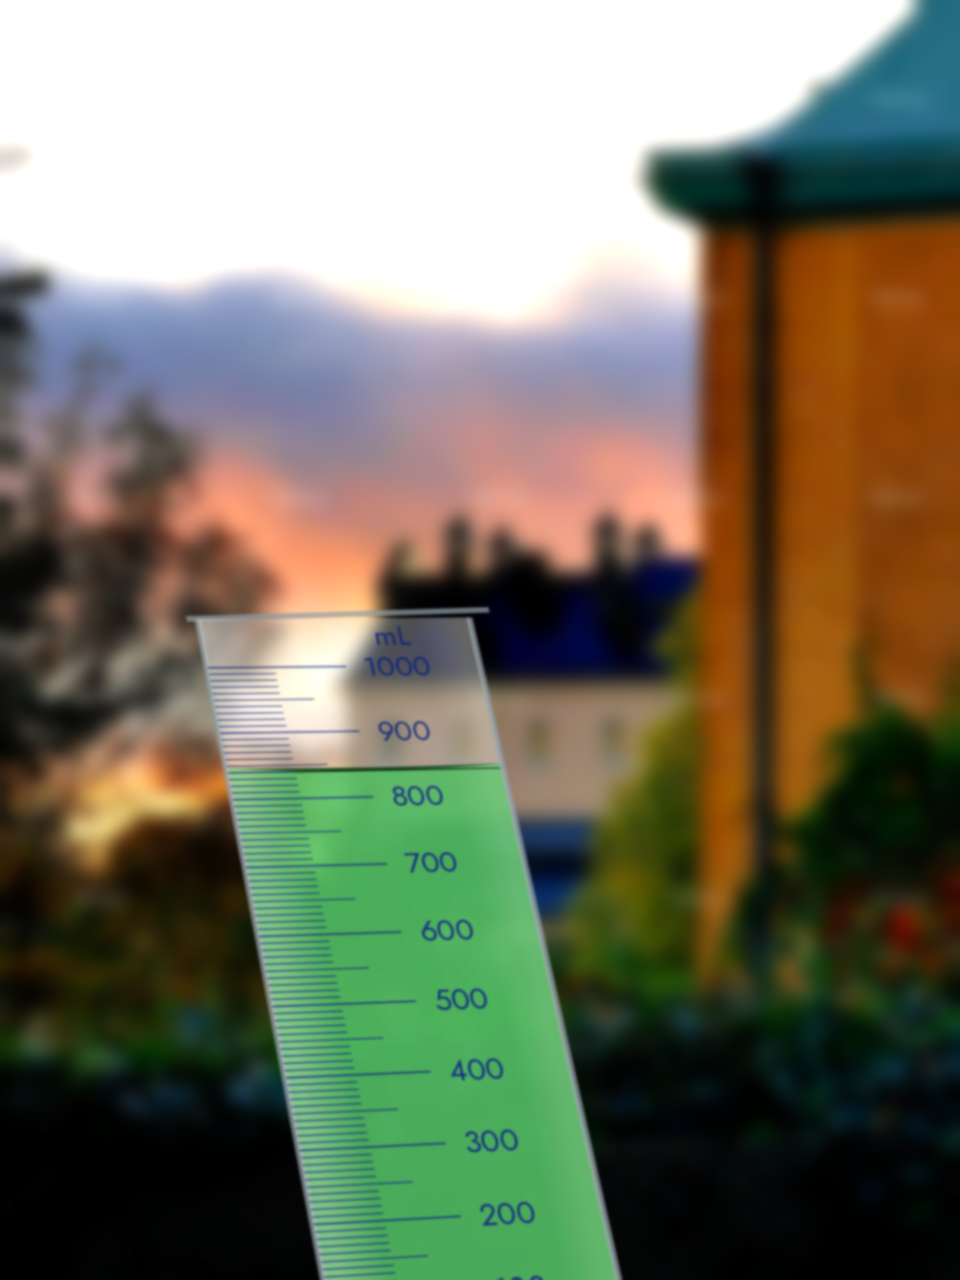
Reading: value=840 unit=mL
